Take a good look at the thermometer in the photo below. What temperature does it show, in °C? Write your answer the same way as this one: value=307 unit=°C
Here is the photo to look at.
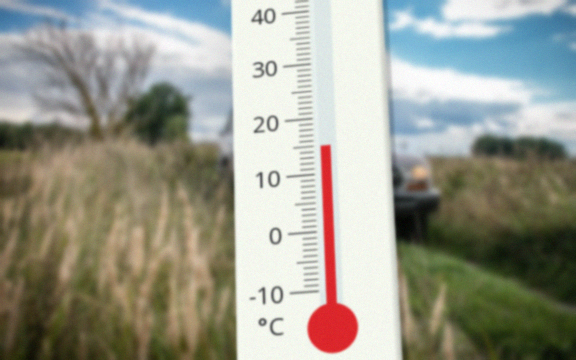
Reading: value=15 unit=°C
